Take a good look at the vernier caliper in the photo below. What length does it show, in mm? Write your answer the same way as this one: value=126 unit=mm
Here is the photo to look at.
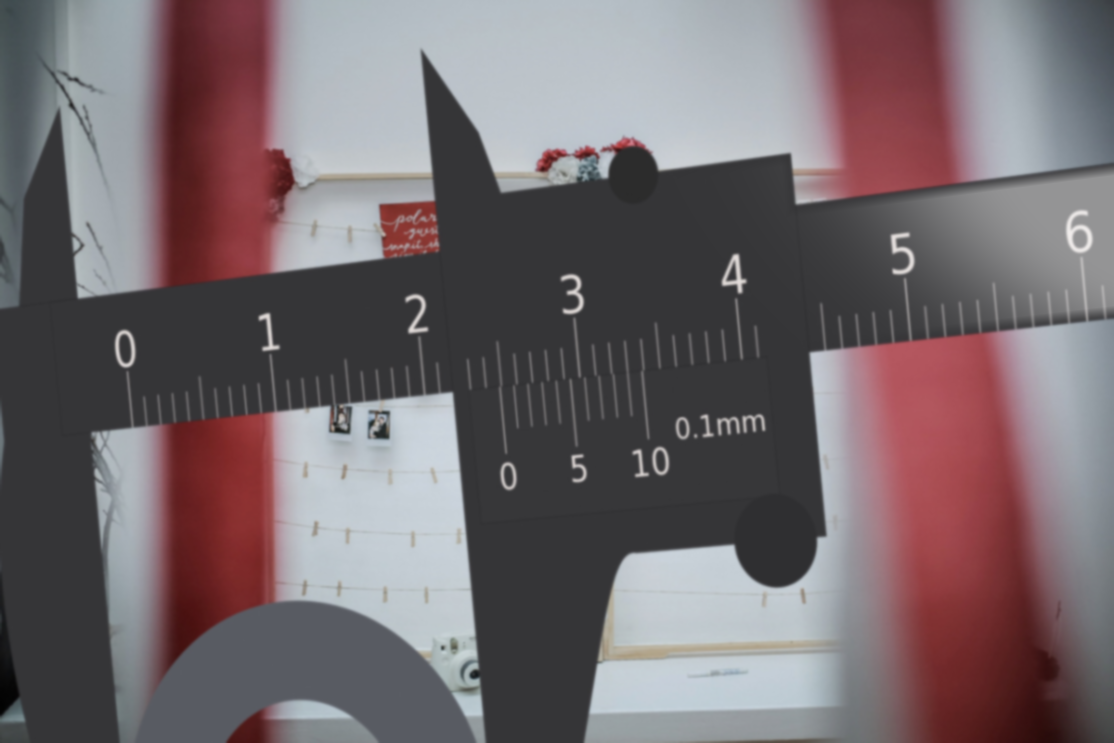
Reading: value=24.9 unit=mm
